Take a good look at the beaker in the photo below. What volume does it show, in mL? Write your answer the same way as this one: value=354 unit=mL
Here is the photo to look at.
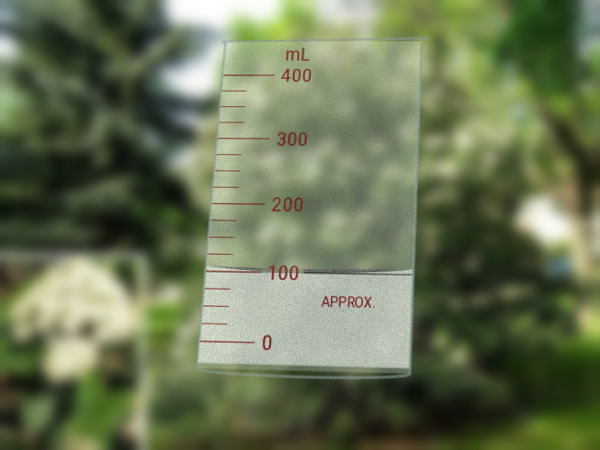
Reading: value=100 unit=mL
